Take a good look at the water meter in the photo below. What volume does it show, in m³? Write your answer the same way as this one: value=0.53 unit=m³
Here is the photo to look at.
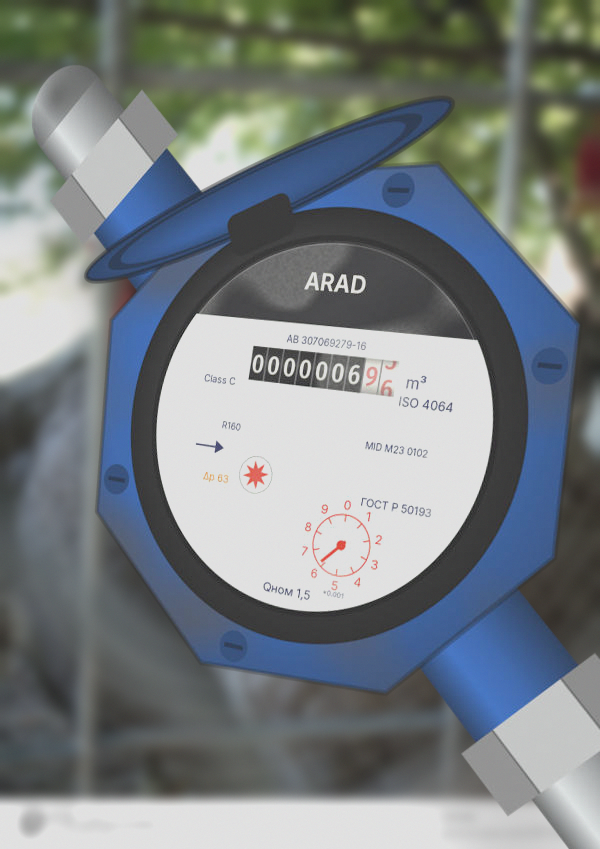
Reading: value=6.956 unit=m³
